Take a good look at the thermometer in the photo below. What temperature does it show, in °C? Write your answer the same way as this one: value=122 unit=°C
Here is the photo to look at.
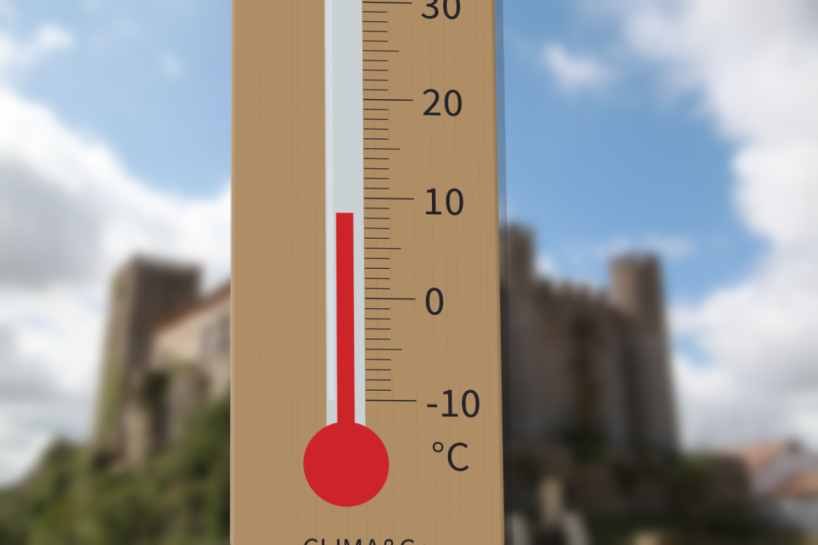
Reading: value=8.5 unit=°C
